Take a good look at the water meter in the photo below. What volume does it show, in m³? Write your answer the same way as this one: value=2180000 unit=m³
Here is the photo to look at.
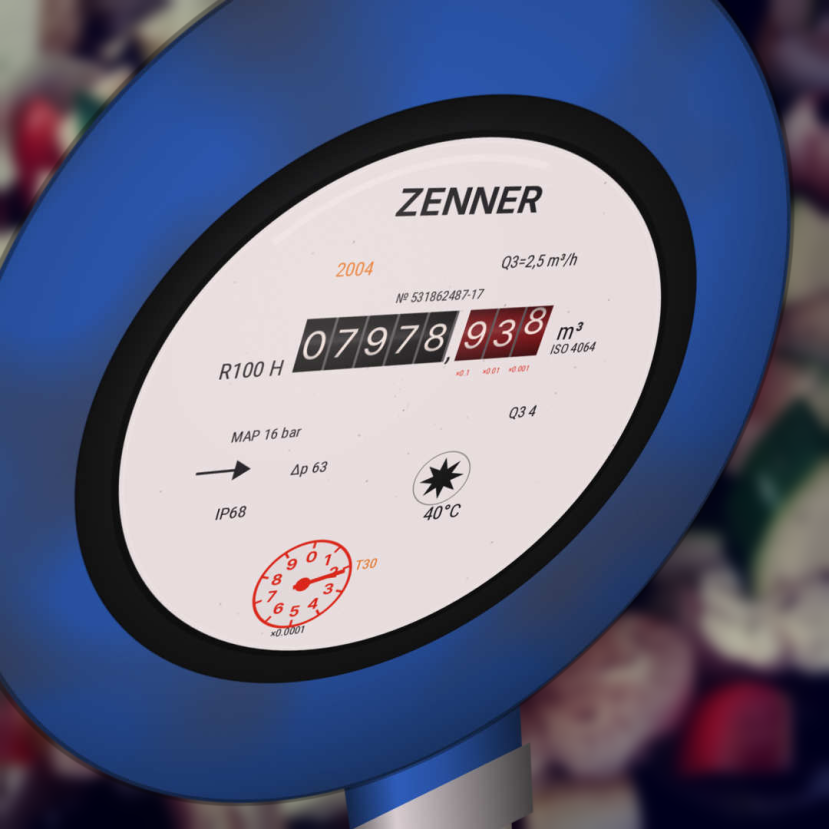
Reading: value=7978.9382 unit=m³
